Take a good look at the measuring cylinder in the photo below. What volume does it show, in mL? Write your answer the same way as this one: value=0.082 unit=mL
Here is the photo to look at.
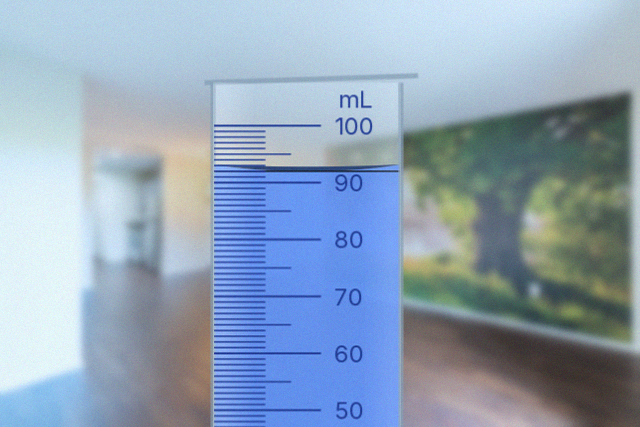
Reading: value=92 unit=mL
